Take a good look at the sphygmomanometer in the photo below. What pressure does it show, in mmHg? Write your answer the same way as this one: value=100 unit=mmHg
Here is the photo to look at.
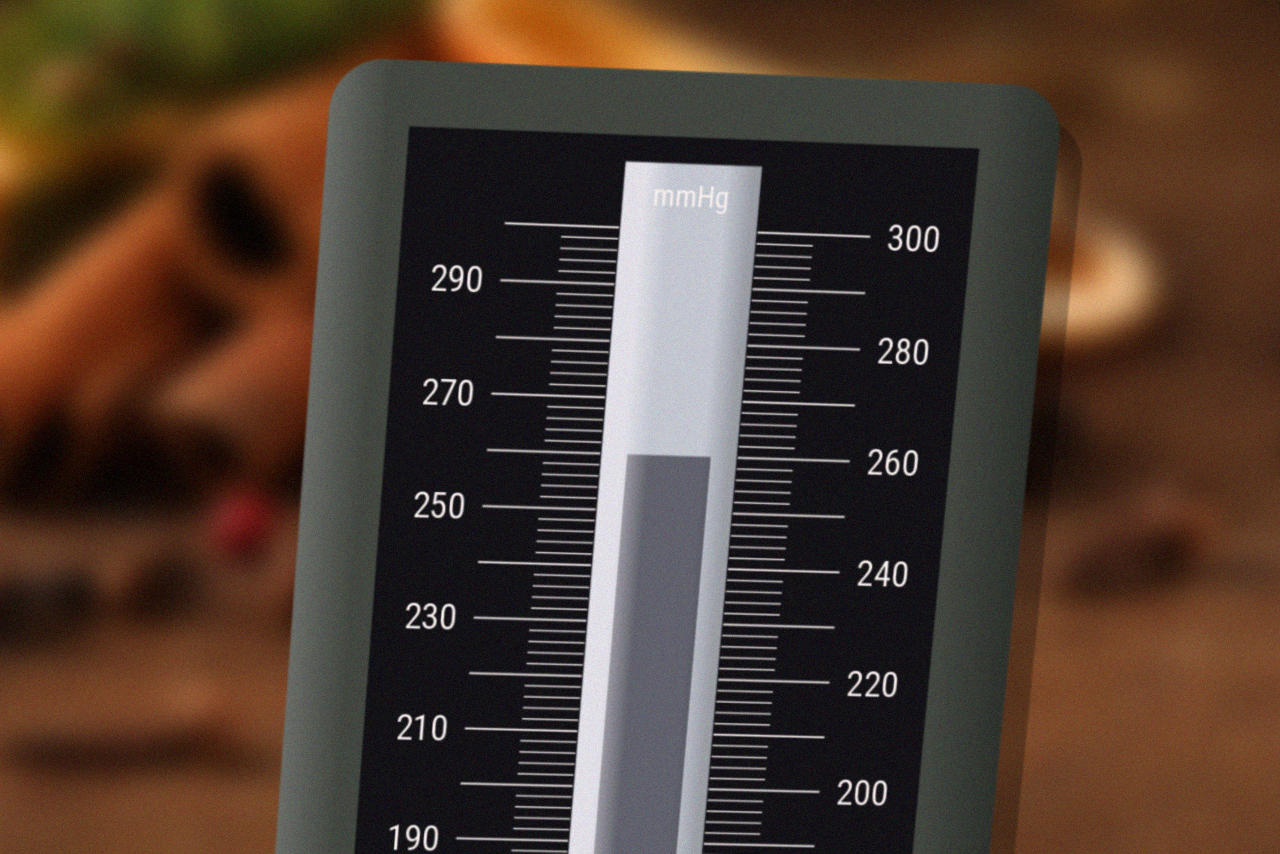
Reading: value=260 unit=mmHg
